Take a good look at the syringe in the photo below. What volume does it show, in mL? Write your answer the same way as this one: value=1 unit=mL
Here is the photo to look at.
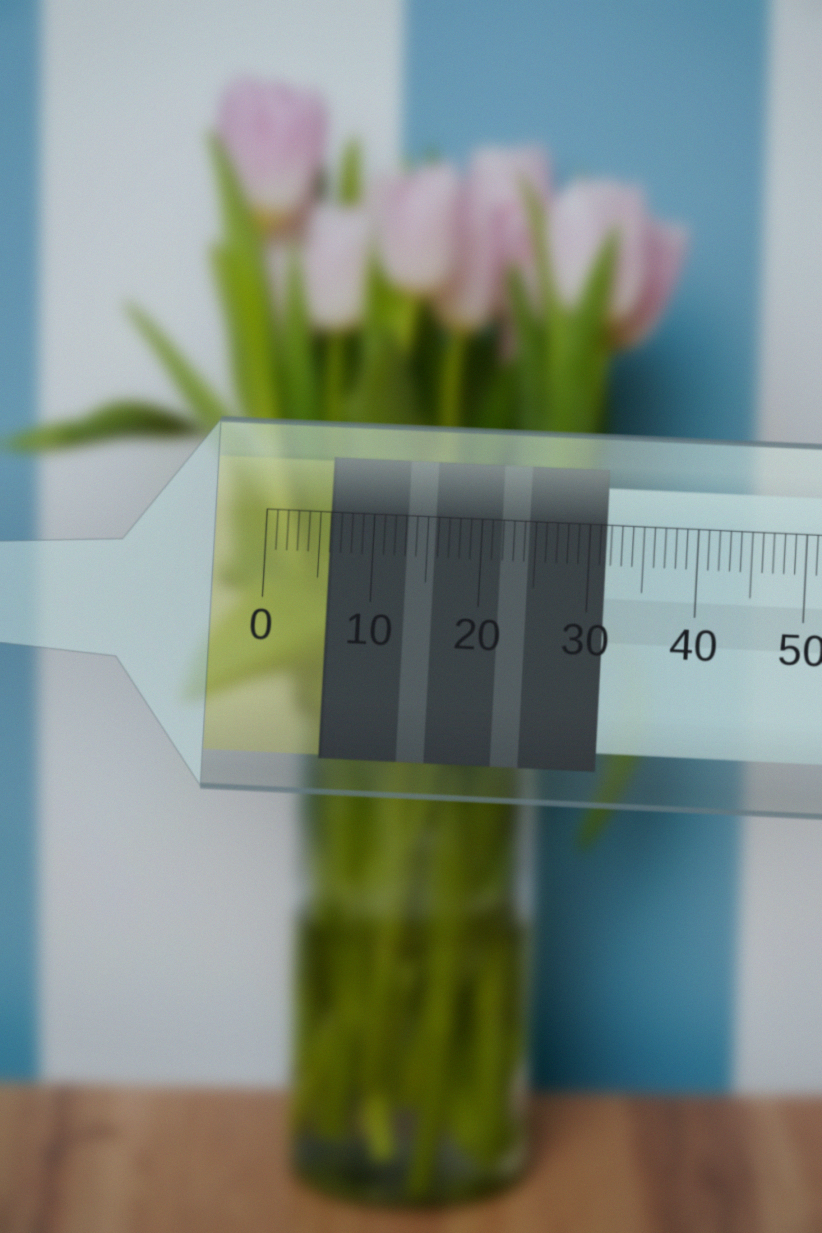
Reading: value=6 unit=mL
